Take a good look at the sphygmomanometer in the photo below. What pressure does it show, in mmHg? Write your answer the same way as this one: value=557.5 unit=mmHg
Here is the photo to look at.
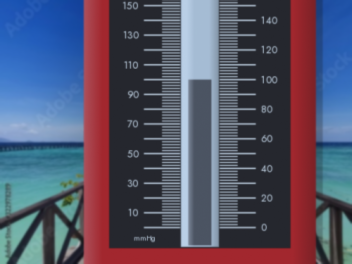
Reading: value=100 unit=mmHg
